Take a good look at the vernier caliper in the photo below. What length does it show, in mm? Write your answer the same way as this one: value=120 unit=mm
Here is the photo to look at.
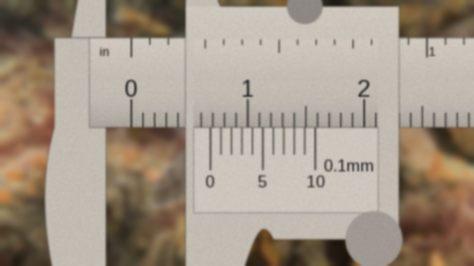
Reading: value=6.8 unit=mm
